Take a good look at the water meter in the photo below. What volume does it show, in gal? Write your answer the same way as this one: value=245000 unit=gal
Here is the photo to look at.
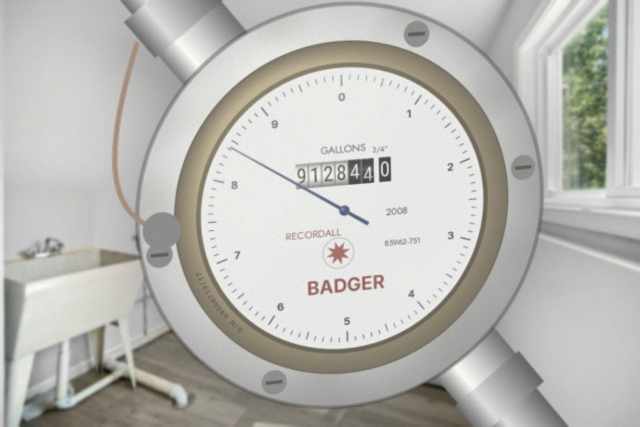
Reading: value=9128438.4 unit=gal
